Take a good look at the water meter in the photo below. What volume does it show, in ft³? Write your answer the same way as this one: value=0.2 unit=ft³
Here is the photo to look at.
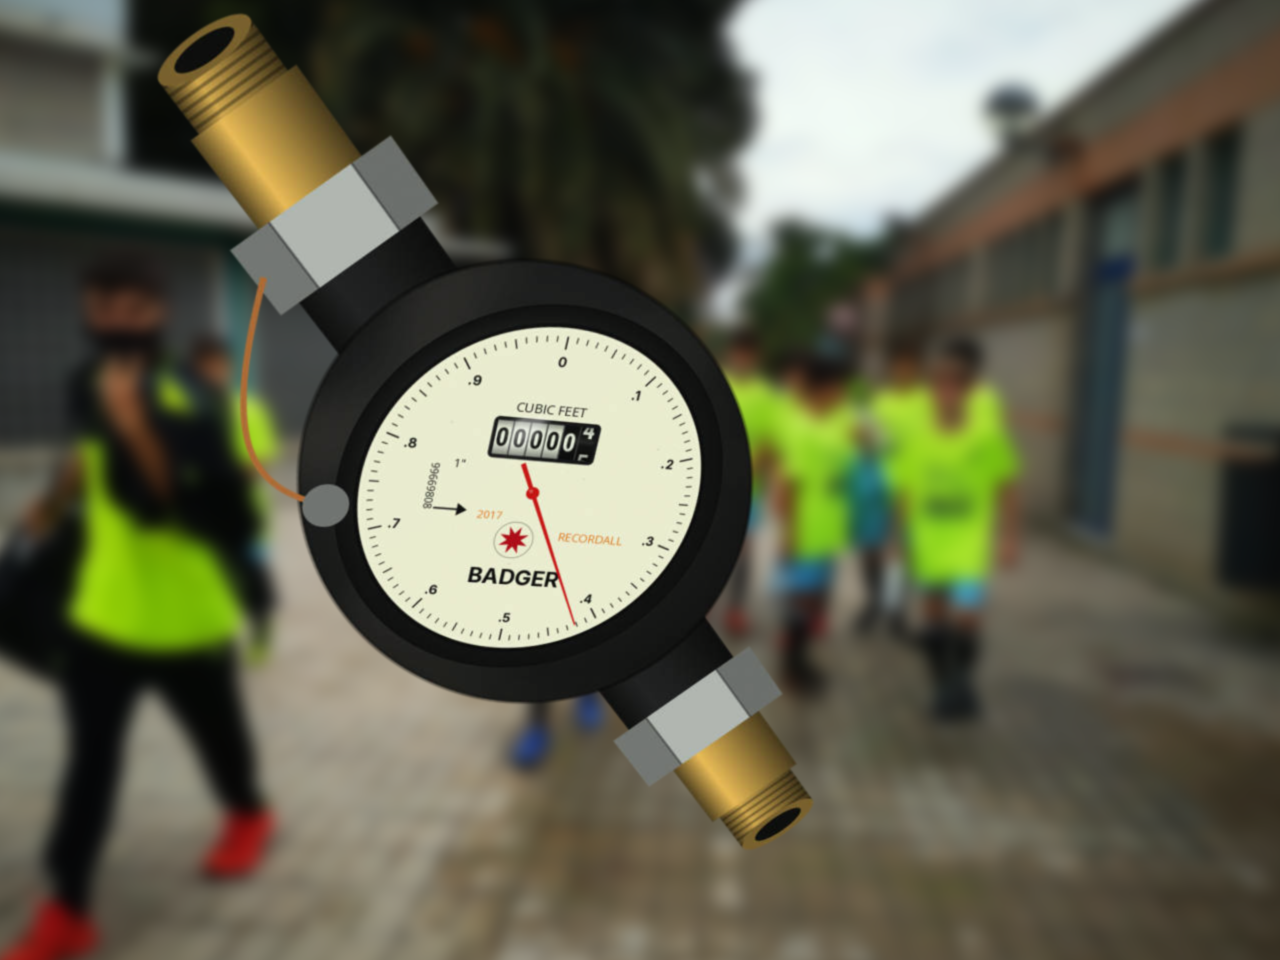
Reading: value=4.42 unit=ft³
